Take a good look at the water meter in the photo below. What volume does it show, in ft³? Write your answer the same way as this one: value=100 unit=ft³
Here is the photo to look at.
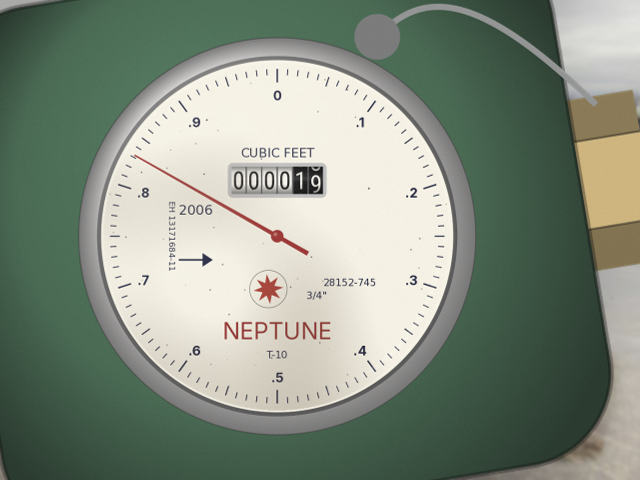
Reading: value=18.83 unit=ft³
